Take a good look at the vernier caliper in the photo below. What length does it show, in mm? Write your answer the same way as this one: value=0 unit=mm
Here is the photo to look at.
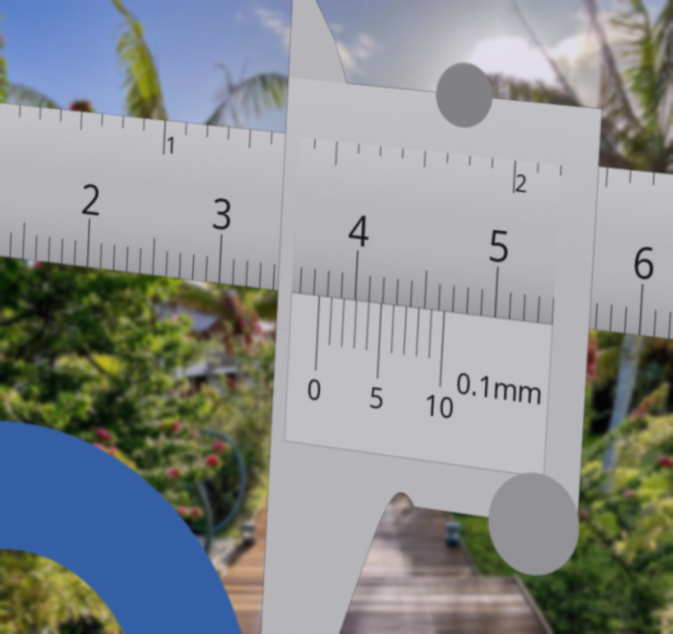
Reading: value=37.4 unit=mm
